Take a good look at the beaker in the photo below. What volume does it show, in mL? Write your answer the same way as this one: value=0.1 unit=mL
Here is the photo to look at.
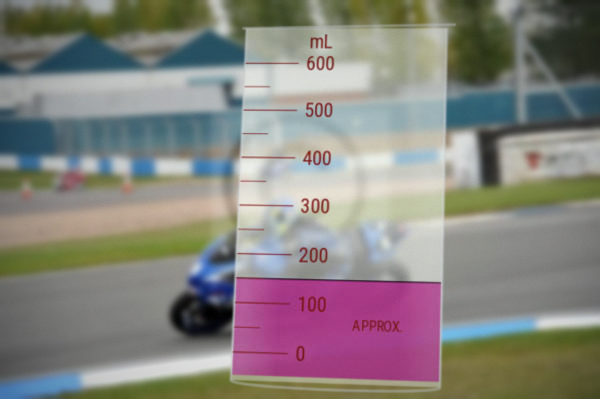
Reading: value=150 unit=mL
